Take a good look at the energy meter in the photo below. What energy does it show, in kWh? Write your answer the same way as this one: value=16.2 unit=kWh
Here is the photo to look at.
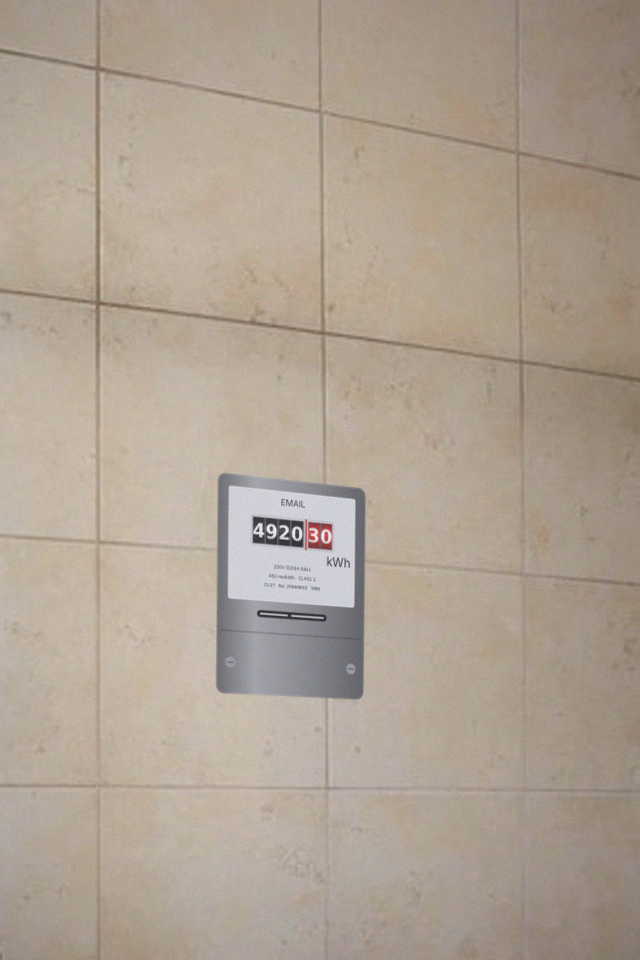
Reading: value=4920.30 unit=kWh
